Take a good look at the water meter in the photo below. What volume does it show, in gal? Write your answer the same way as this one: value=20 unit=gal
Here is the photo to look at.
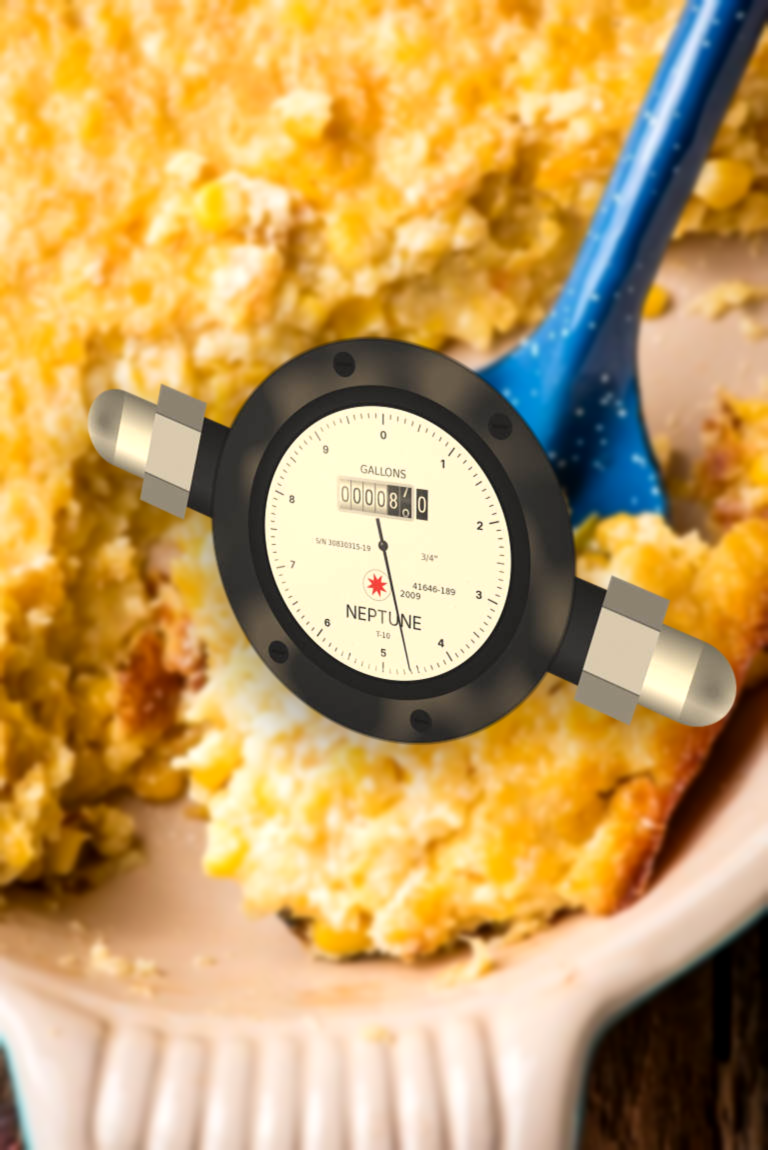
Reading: value=874.6 unit=gal
